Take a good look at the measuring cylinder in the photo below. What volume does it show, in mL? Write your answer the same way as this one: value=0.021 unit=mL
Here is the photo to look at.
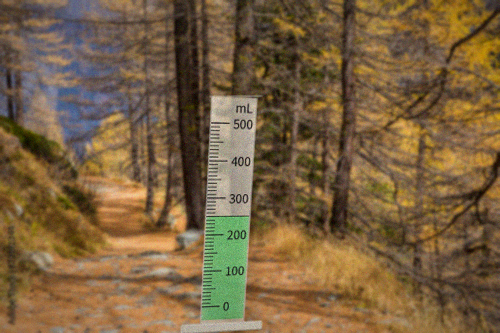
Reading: value=250 unit=mL
